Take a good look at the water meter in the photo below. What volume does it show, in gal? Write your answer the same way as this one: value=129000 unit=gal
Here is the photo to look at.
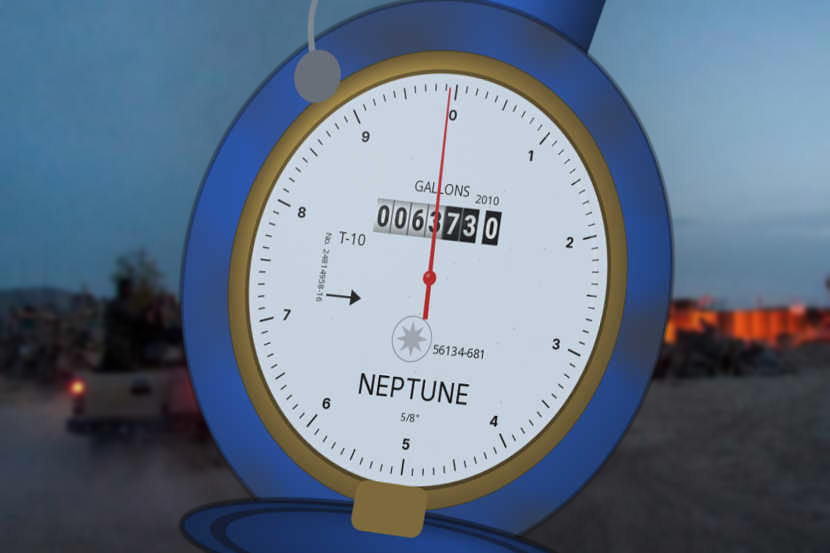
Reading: value=63729.9 unit=gal
